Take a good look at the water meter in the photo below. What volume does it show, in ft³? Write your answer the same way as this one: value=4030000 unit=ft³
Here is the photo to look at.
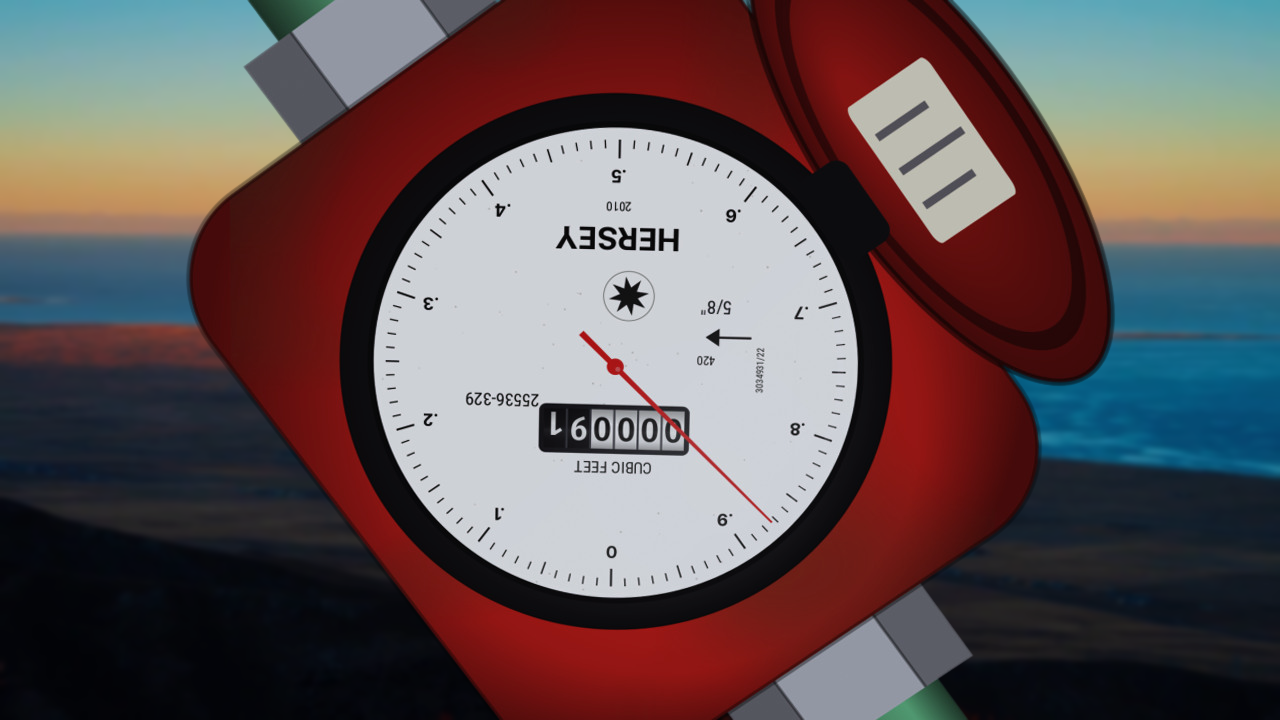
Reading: value=90.87 unit=ft³
